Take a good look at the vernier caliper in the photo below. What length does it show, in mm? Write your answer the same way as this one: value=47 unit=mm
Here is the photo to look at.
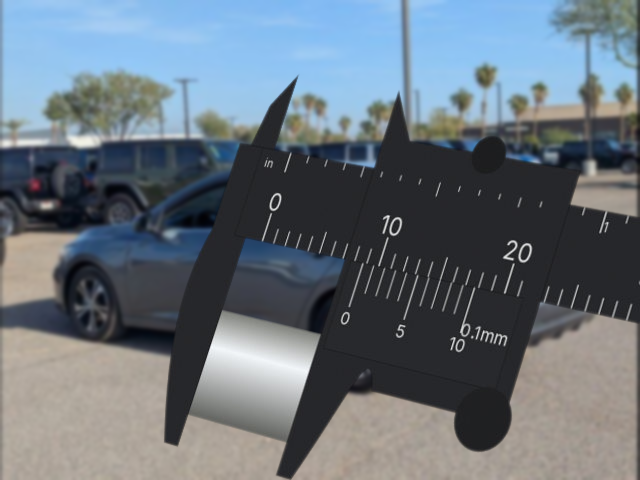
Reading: value=8.7 unit=mm
